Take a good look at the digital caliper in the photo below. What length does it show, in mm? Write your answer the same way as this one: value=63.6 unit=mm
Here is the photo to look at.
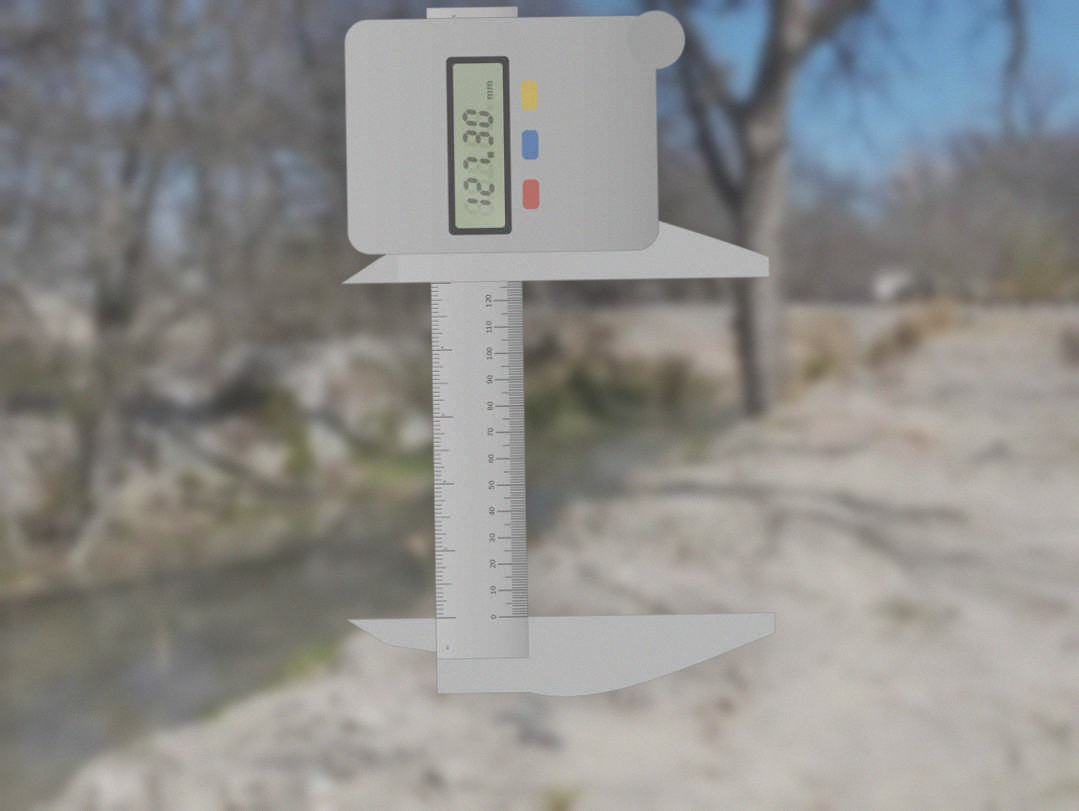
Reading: value=127.30 unit=mm
